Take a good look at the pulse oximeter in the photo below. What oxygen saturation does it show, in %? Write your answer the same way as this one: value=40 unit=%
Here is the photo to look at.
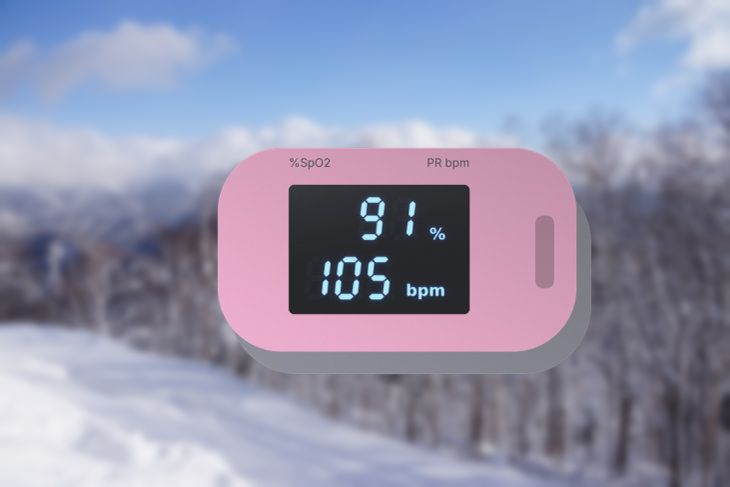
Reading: value=91 unit=%
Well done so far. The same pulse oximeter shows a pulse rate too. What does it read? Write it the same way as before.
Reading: value=105 unit=bpm
